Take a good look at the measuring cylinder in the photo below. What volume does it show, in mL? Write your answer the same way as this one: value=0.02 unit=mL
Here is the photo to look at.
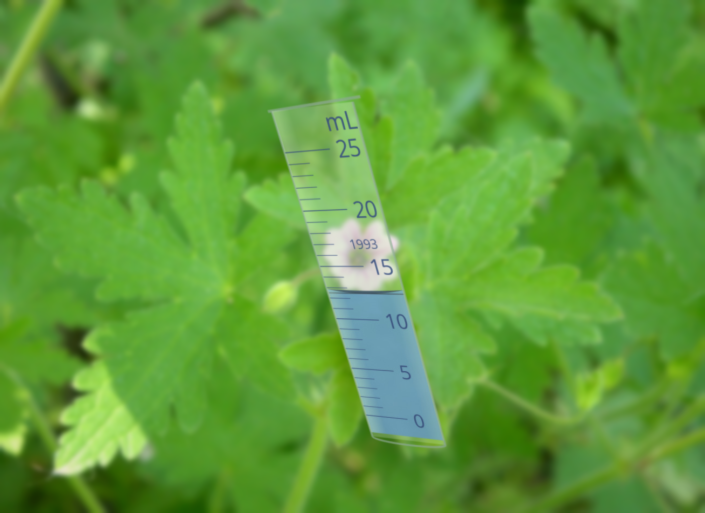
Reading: value=12.5 unit=mL
